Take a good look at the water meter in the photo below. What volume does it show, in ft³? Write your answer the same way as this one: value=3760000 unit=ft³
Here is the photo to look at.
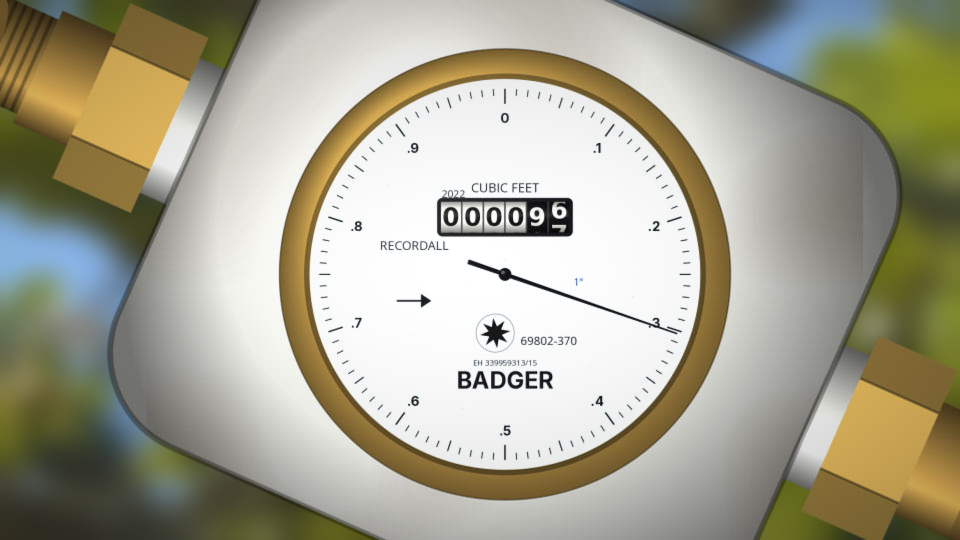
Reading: value=96.30 unit=ft³
